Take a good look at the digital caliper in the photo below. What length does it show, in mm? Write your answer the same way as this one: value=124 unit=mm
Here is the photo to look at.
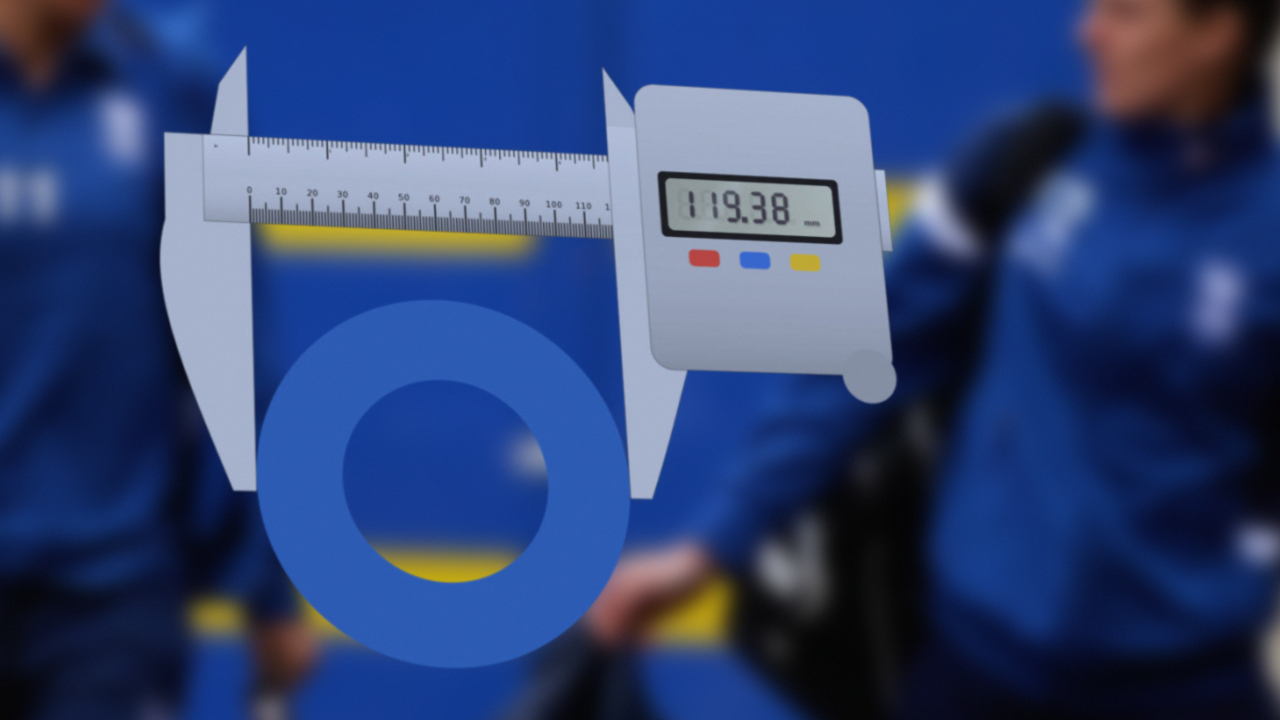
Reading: value=119.38 unit=mm
